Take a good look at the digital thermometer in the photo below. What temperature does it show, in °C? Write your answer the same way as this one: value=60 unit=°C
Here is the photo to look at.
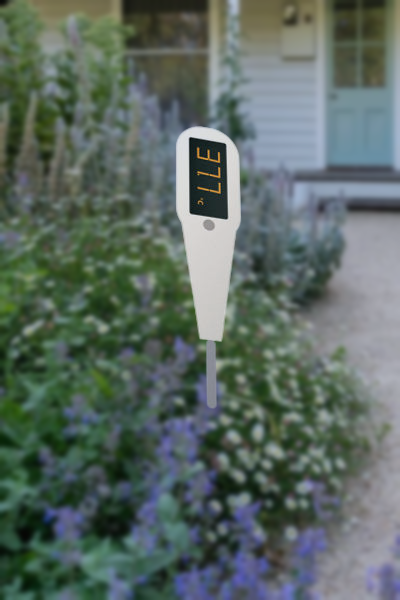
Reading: value=37.7 unit=°C
